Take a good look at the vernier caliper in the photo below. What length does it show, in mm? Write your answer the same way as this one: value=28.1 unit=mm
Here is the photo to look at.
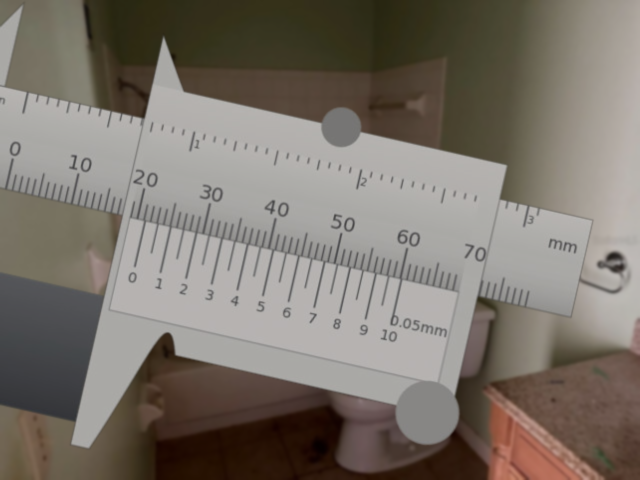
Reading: value=21.2 unit=mm
